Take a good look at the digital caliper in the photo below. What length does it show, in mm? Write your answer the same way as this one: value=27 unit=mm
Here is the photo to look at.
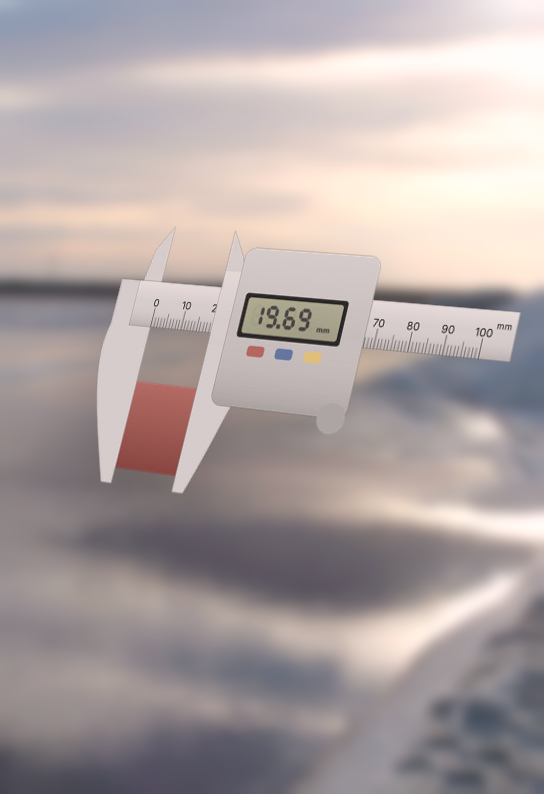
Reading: value=19.69 unit=mm
